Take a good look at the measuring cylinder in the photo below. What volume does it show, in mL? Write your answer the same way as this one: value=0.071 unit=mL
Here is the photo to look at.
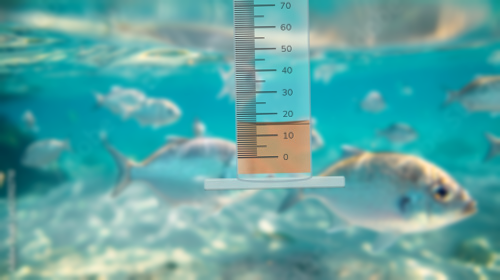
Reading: value=15 unit=mL
